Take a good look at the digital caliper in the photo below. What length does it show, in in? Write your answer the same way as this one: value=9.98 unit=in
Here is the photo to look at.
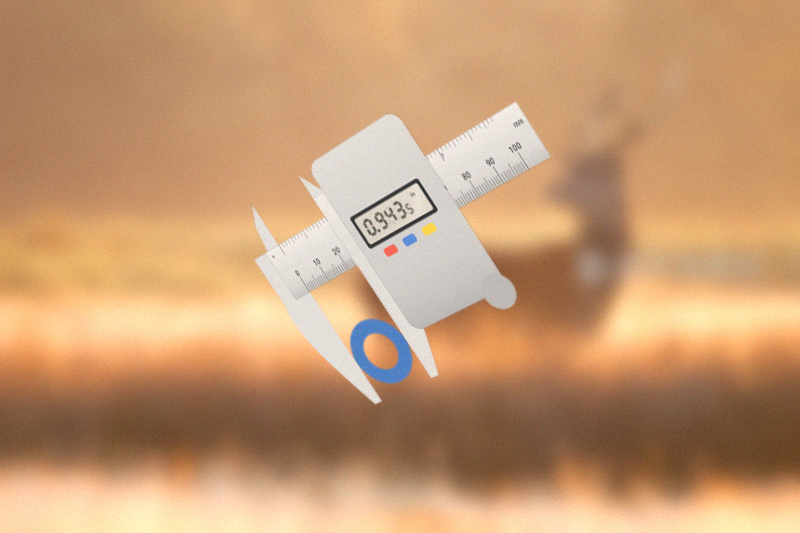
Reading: value=0.9435 unit=in
